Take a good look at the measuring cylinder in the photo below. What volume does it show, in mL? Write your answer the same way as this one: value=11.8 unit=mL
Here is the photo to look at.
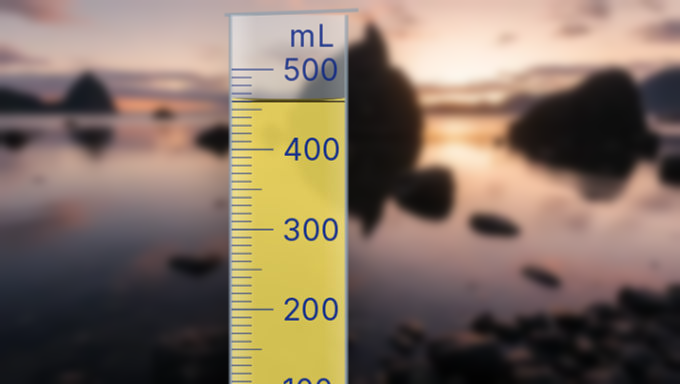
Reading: value=460 unit=mL
